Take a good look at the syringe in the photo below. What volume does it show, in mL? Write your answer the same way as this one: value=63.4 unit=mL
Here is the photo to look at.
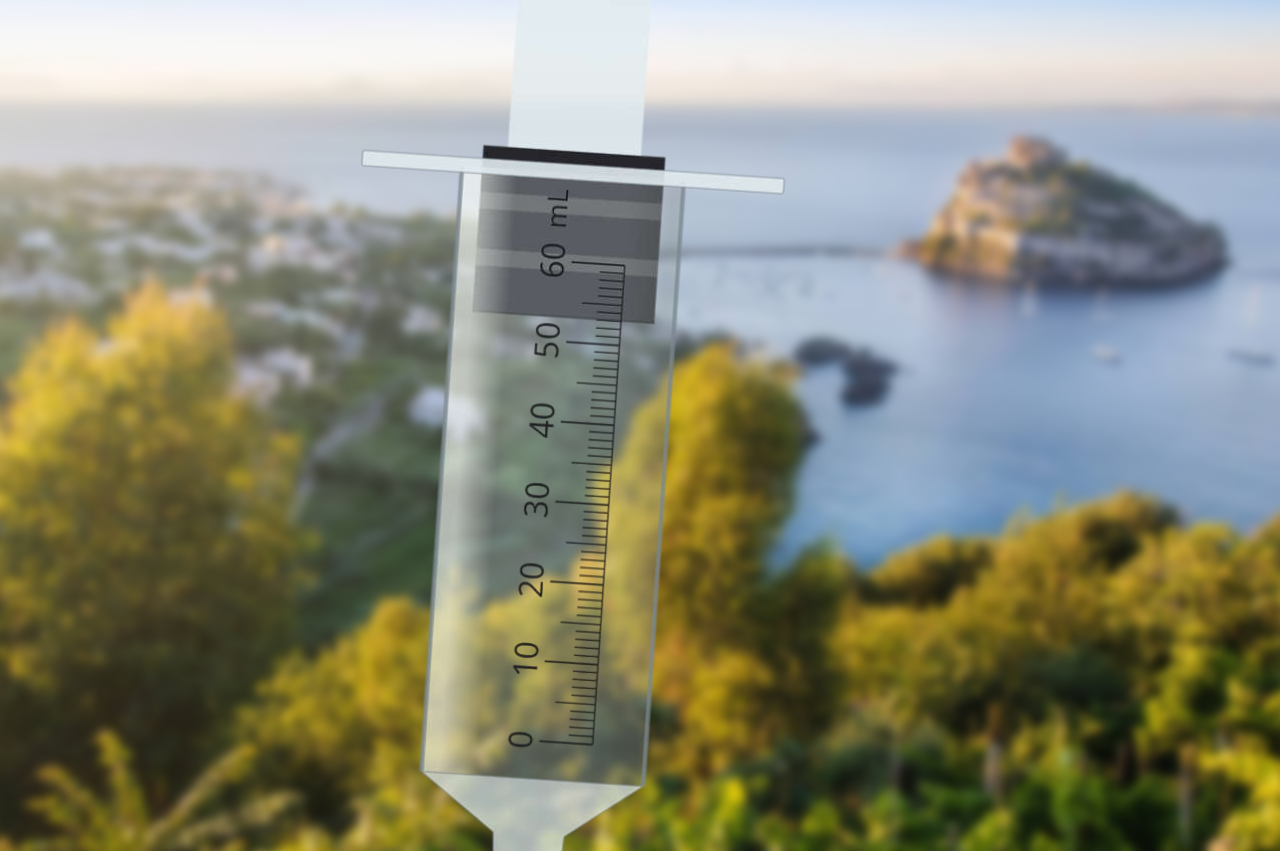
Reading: value=53 unit=mL
